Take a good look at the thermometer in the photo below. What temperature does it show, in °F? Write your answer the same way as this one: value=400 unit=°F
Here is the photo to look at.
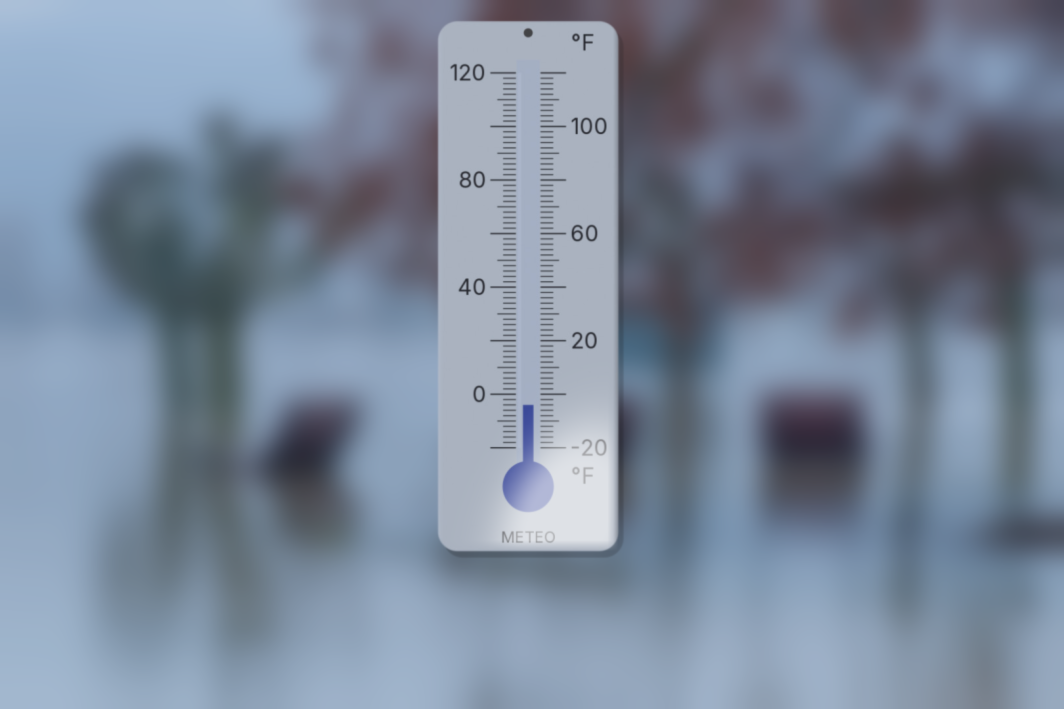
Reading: value=-4 unit=°F
